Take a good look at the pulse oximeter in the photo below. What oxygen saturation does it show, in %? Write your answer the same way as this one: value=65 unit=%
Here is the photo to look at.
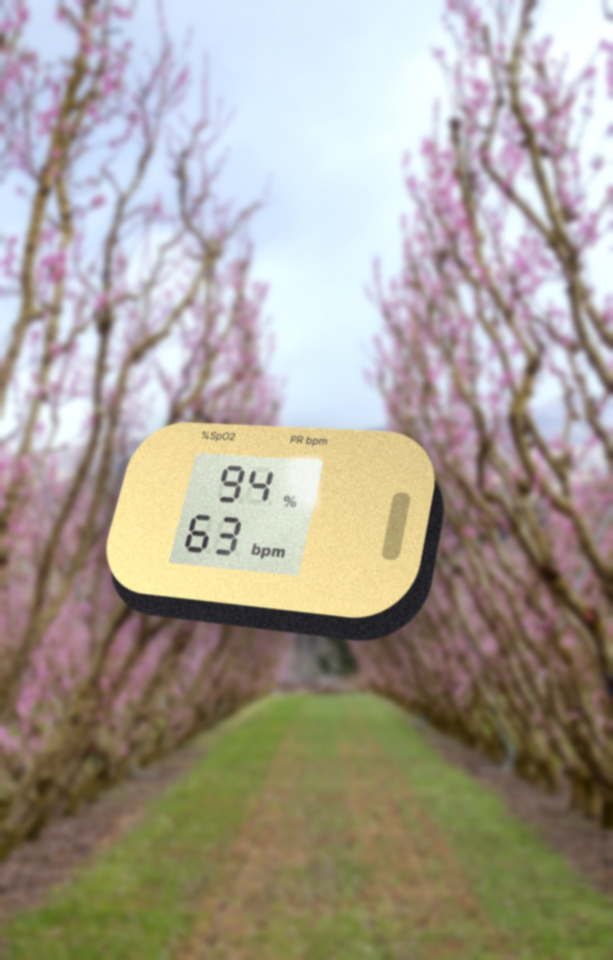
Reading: value=94 unit=%
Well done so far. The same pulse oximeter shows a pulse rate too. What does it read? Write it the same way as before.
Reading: value=63 unit=bpm
